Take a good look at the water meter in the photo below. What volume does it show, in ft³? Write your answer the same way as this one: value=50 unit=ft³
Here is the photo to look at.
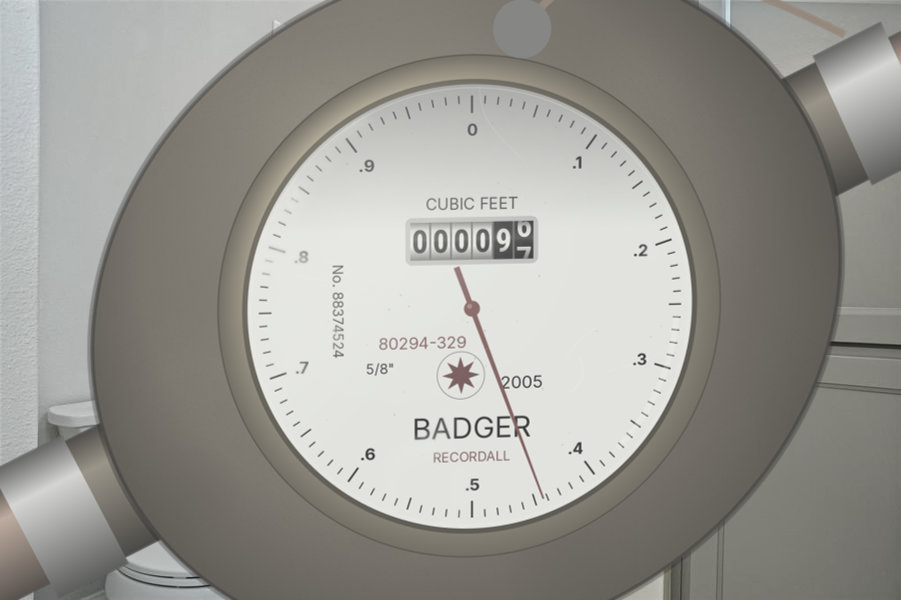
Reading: value=96.44 unit=ft³
